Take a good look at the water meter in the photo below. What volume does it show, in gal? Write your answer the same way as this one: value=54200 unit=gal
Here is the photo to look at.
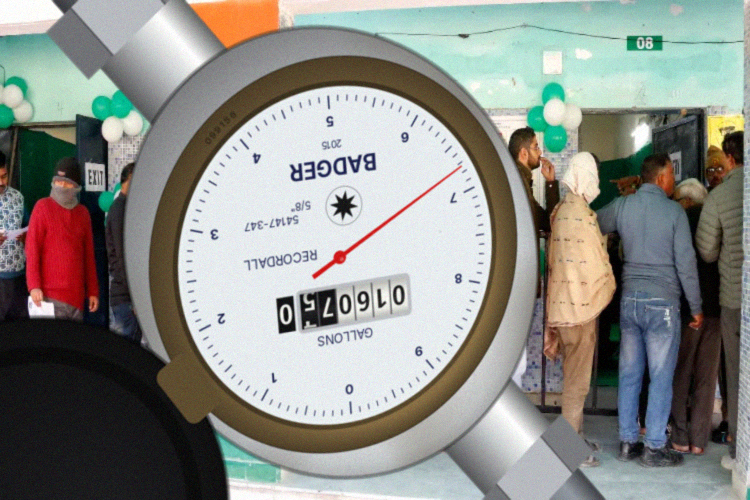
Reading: value=160746.7 unit=gal
